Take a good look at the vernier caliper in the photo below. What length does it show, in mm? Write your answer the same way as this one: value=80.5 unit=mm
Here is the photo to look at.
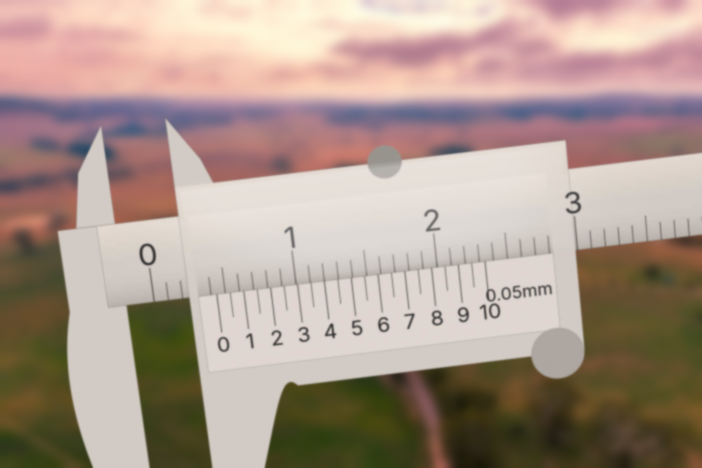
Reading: value=4.4 unit=mm
